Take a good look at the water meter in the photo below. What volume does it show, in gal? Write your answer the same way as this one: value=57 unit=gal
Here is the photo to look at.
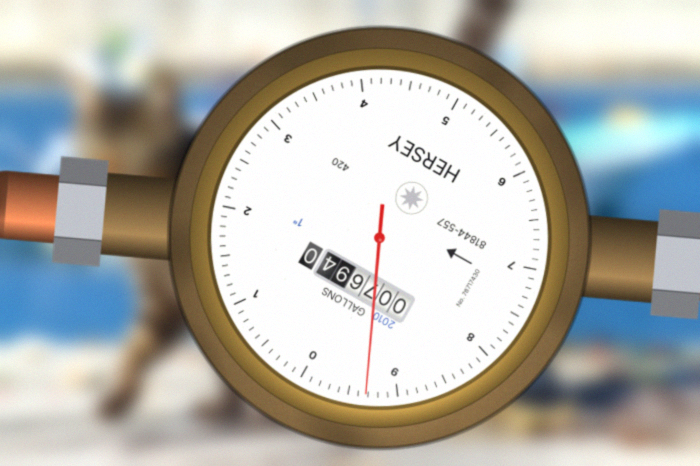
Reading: value=76939.3 unit=gal
